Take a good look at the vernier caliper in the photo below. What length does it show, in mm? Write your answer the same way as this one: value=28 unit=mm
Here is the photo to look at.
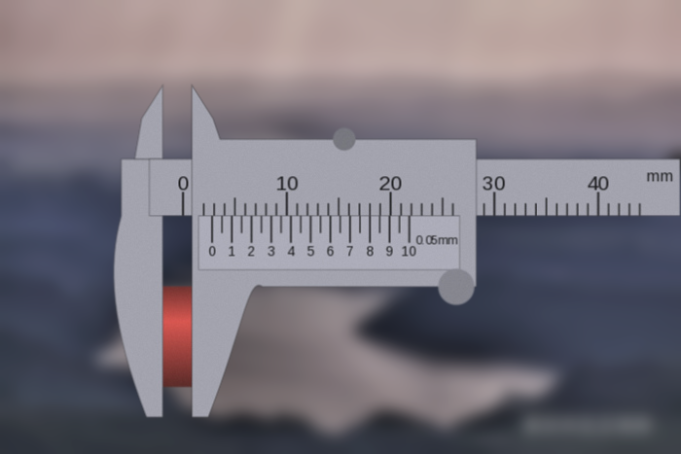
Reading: value=2.8 unit=mm
